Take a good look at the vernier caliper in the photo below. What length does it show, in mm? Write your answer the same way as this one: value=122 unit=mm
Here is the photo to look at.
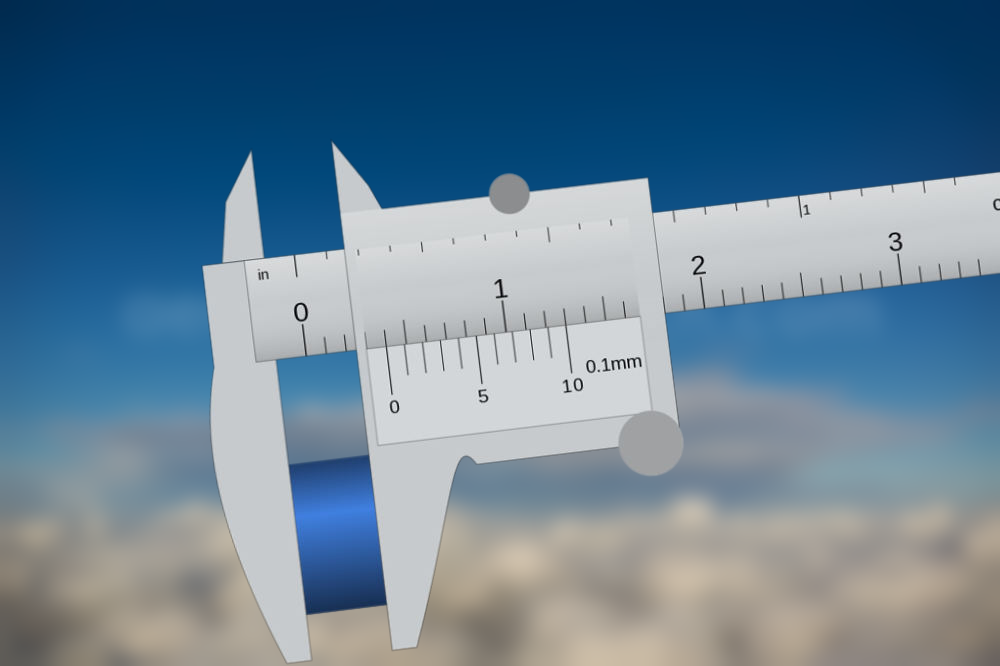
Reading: value=4.0 unit=mm
